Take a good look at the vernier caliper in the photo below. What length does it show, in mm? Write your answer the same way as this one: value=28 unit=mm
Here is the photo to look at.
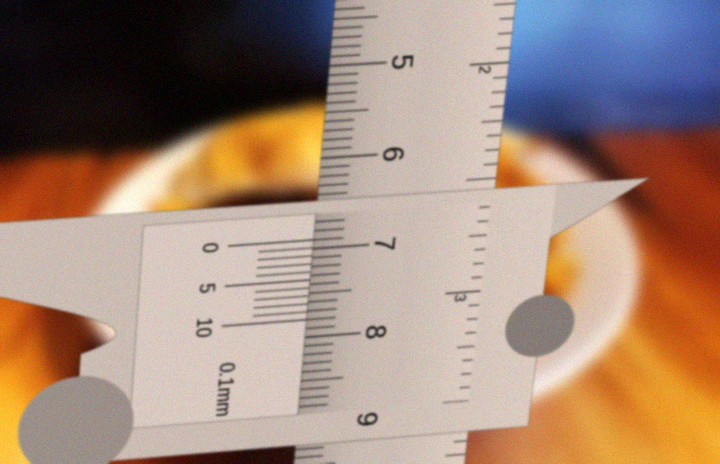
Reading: value=69.0 unit=mm
